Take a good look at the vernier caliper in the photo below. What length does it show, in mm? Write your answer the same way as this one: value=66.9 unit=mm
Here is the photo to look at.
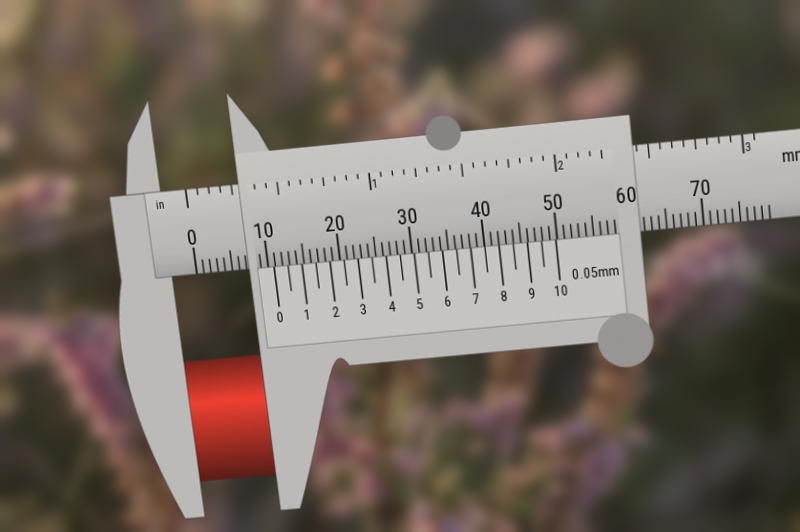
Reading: value=10.8 unit=mm
